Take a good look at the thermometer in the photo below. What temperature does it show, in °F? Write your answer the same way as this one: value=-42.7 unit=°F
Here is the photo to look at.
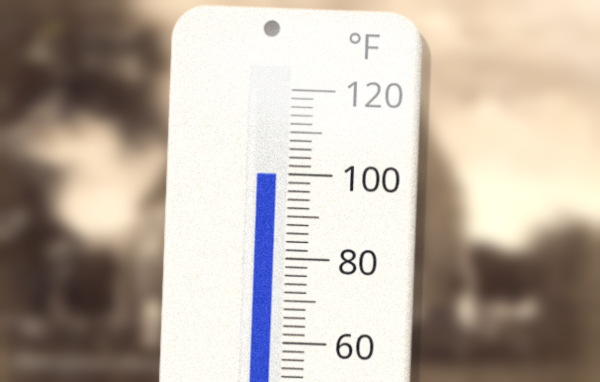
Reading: value=100 unit=°F
